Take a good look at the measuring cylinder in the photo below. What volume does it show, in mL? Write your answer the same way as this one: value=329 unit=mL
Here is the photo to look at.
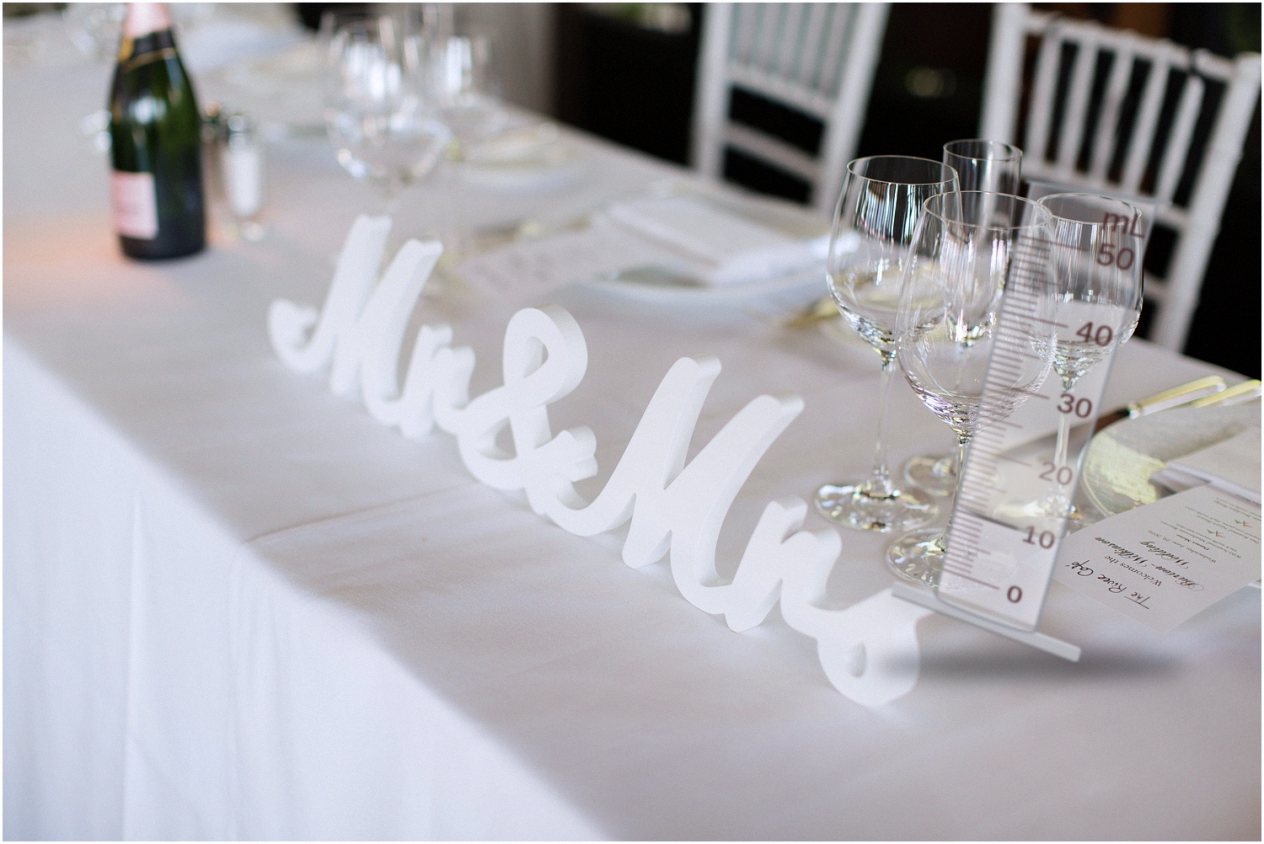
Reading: value=10 unit=mL
